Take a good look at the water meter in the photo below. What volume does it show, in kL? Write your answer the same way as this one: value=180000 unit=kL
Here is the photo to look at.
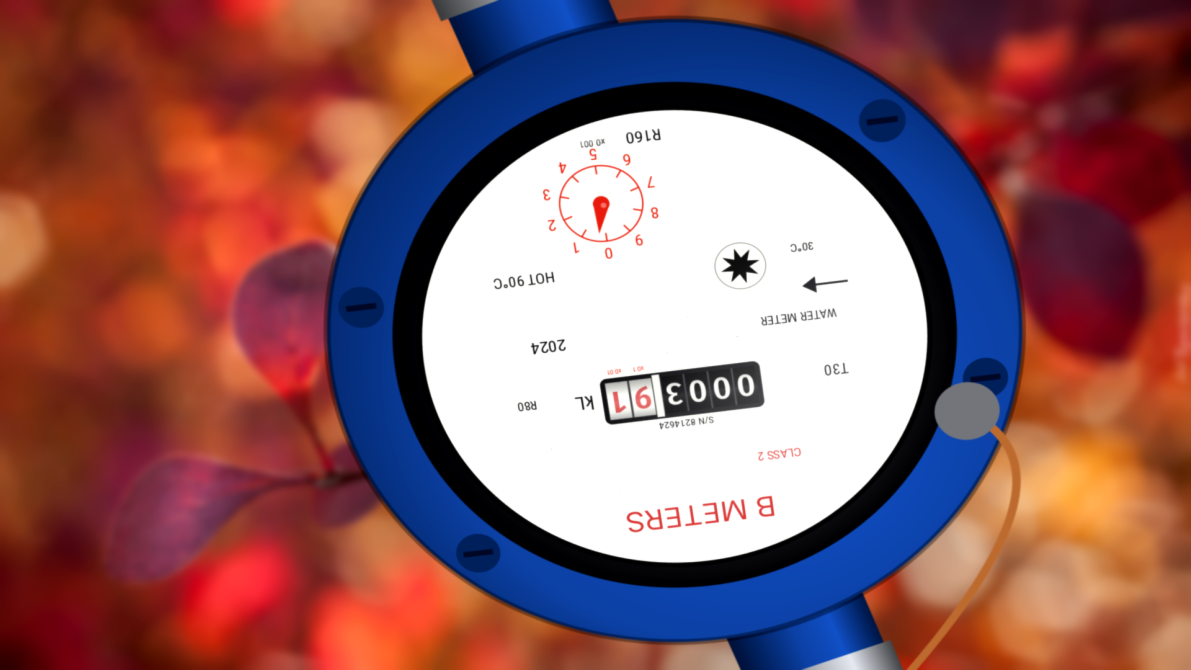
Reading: value=3.910 unit=kL
